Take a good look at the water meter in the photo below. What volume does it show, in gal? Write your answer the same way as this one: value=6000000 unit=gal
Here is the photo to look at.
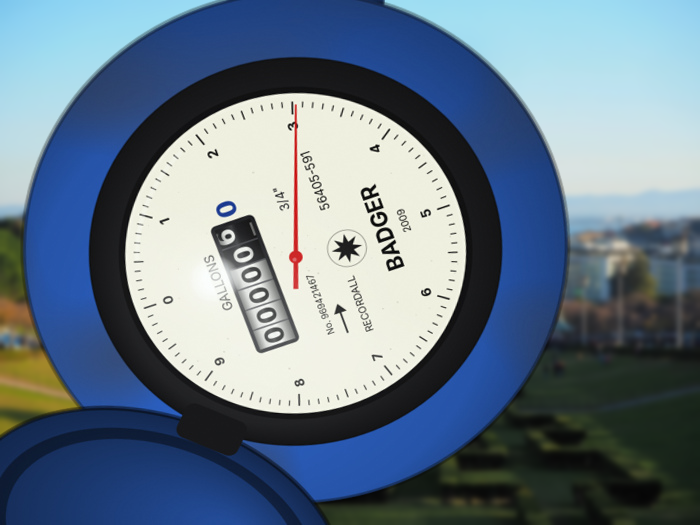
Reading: value=63.0 unit=gal
